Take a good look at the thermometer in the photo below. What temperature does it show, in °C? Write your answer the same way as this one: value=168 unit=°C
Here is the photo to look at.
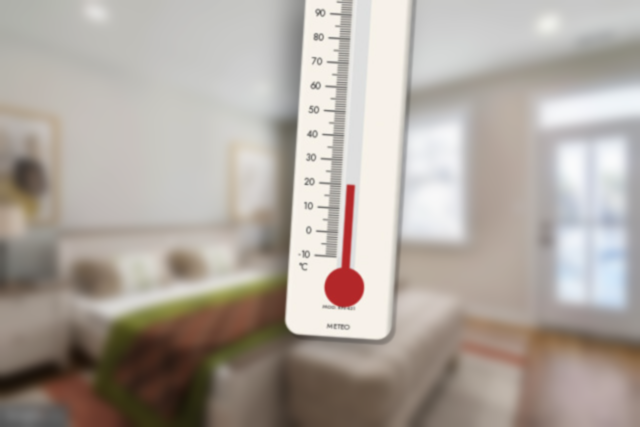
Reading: value=20 unit=°C
